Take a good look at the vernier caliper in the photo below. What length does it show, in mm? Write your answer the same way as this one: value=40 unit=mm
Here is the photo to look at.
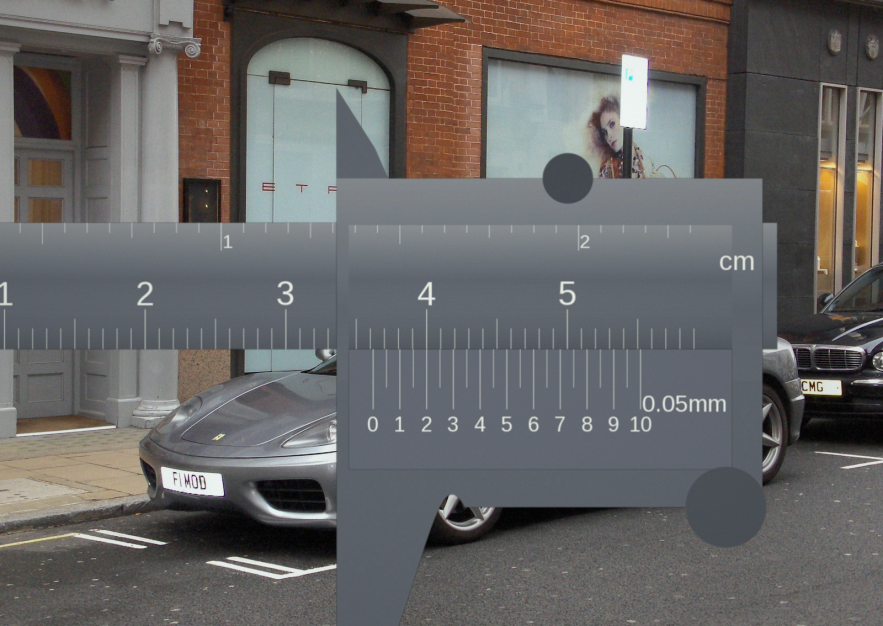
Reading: value=36.2 unit=mm
